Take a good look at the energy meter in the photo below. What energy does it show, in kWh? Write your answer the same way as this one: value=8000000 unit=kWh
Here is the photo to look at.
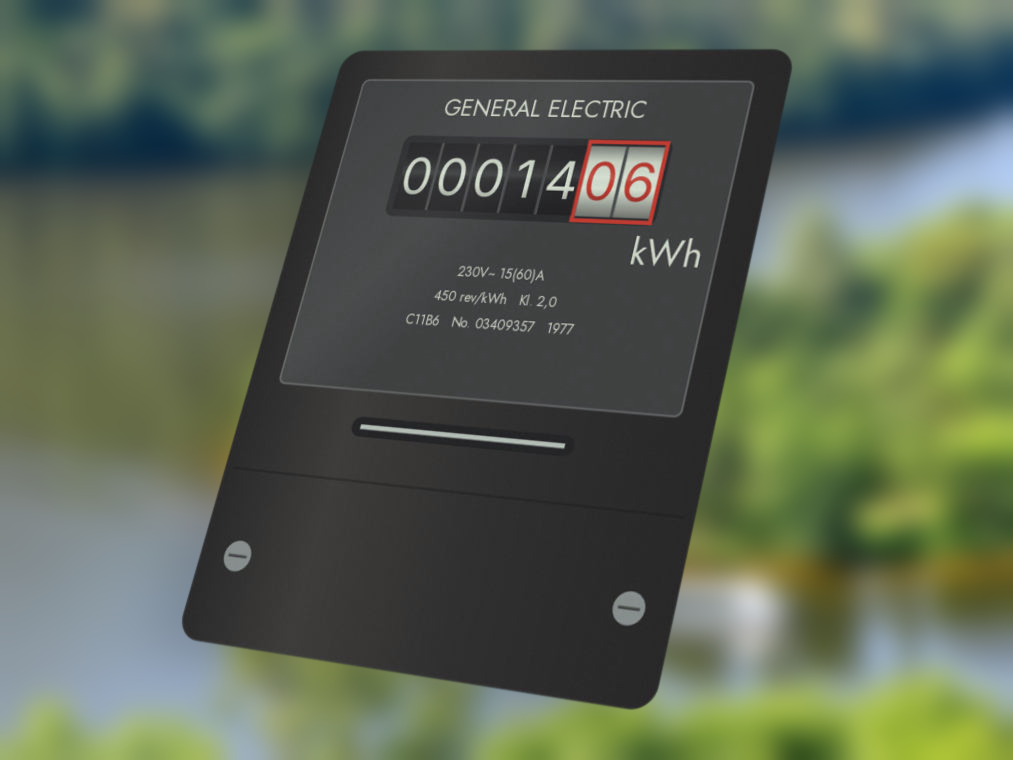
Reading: value=14.06 unit=kWh
